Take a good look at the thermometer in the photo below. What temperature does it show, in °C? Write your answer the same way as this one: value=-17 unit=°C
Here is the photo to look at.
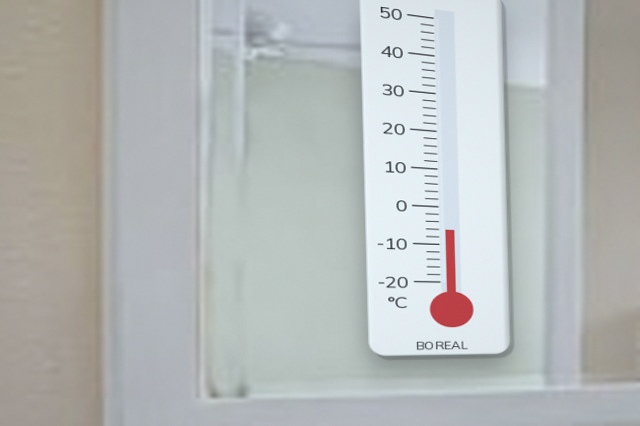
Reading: value=-6 unit=°C
